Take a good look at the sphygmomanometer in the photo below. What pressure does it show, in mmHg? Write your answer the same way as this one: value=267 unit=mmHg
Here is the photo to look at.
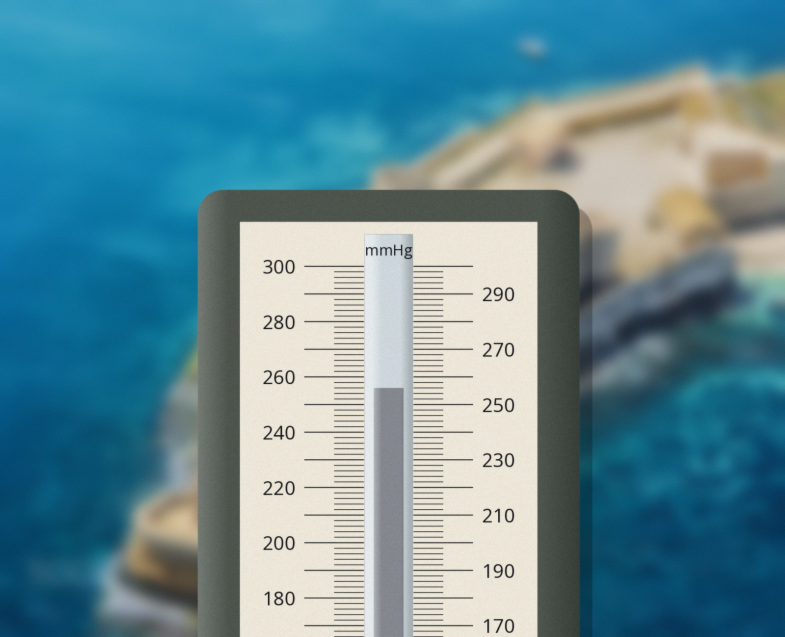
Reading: value=256 unit=mmHg
